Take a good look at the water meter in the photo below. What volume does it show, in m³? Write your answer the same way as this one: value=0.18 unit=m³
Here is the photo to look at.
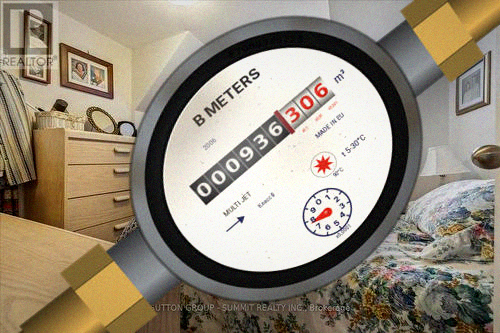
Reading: value=936.3067 unit=m³
